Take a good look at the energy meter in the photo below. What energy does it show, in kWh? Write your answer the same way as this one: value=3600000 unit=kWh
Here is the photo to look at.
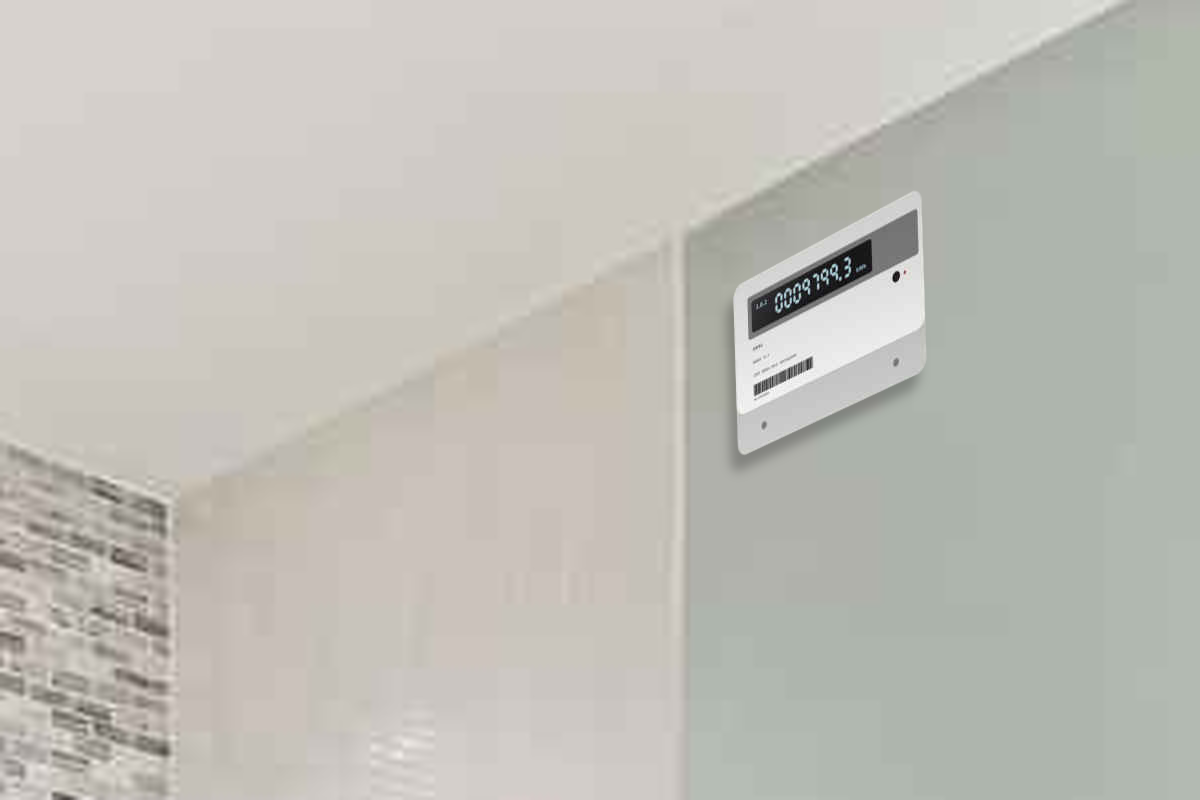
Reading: value=9799.3 unit=kWh
